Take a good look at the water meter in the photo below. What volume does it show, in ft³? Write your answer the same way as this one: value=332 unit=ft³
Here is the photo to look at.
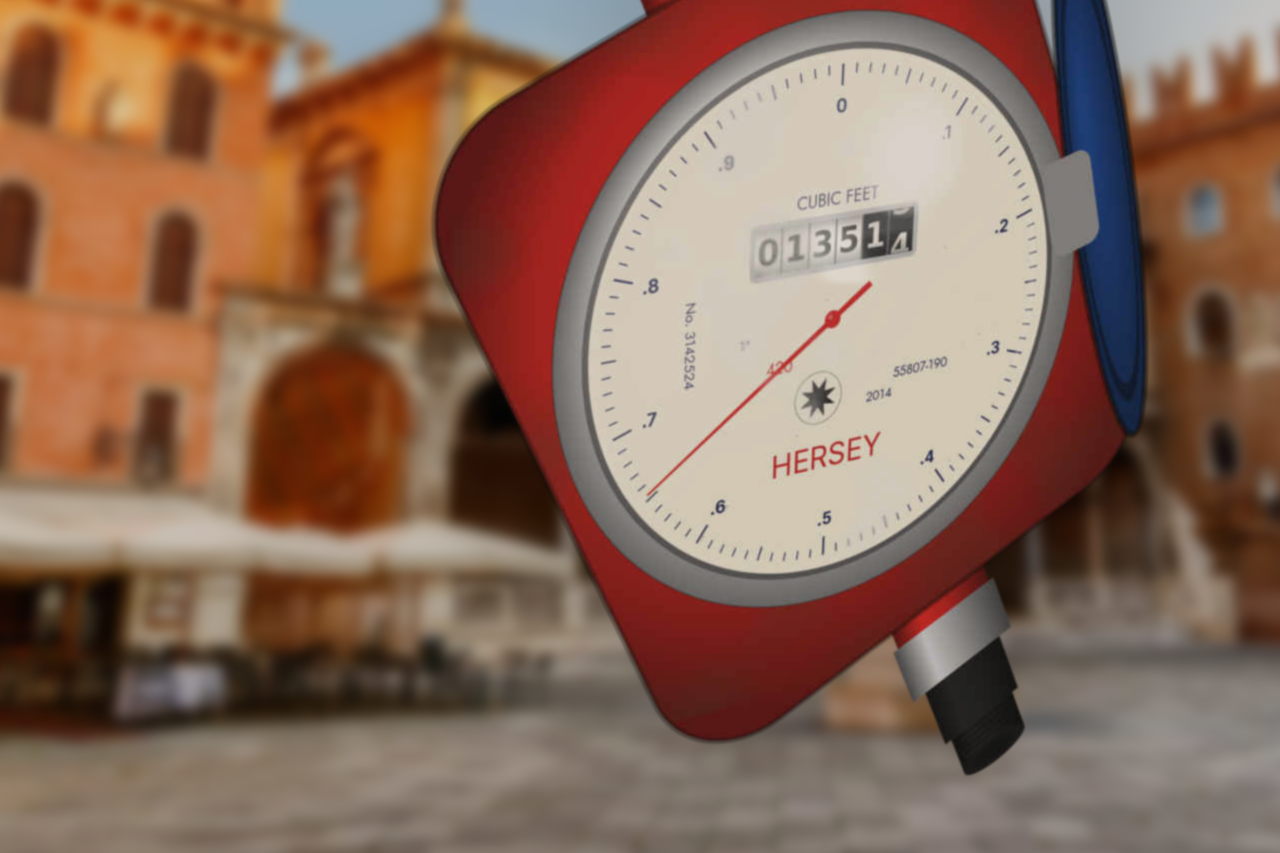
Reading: value=13513.65 unit=ft³
